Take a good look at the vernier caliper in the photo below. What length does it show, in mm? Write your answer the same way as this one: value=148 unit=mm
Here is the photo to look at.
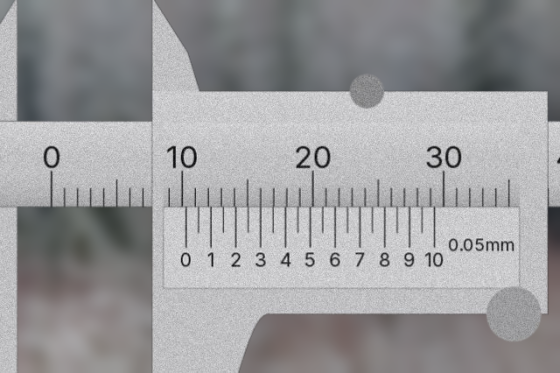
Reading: value=10.3 unit=mm
